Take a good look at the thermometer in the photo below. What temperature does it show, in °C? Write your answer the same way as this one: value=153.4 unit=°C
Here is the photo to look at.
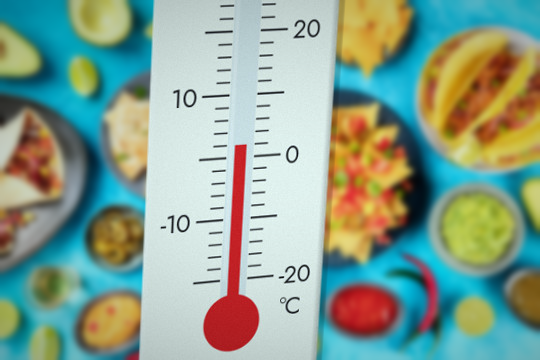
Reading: value=2 unit=°C
